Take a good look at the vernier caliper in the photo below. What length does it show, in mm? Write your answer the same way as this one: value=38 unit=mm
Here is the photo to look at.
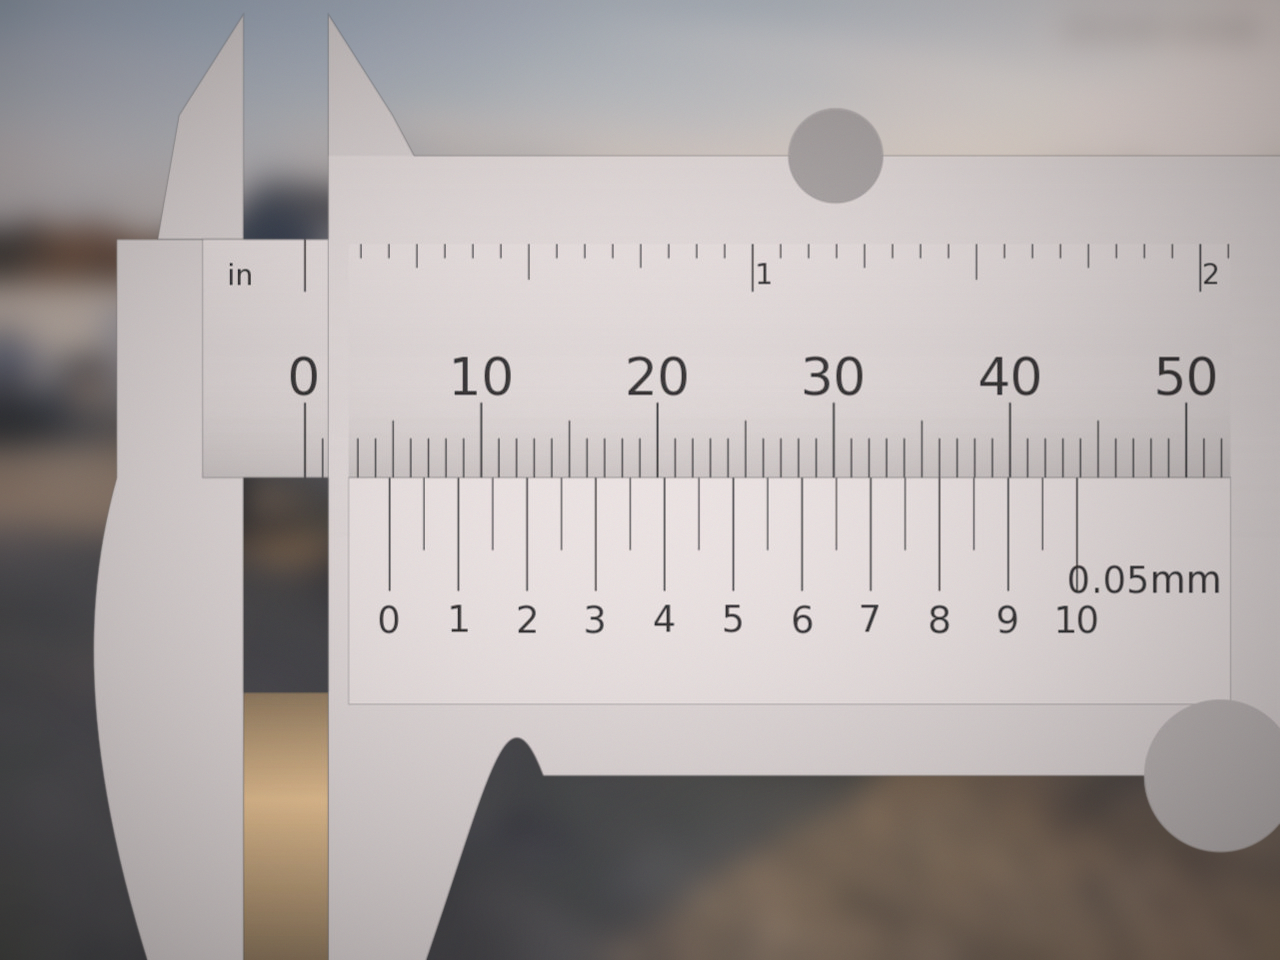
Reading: value=4.8 unit=mm
